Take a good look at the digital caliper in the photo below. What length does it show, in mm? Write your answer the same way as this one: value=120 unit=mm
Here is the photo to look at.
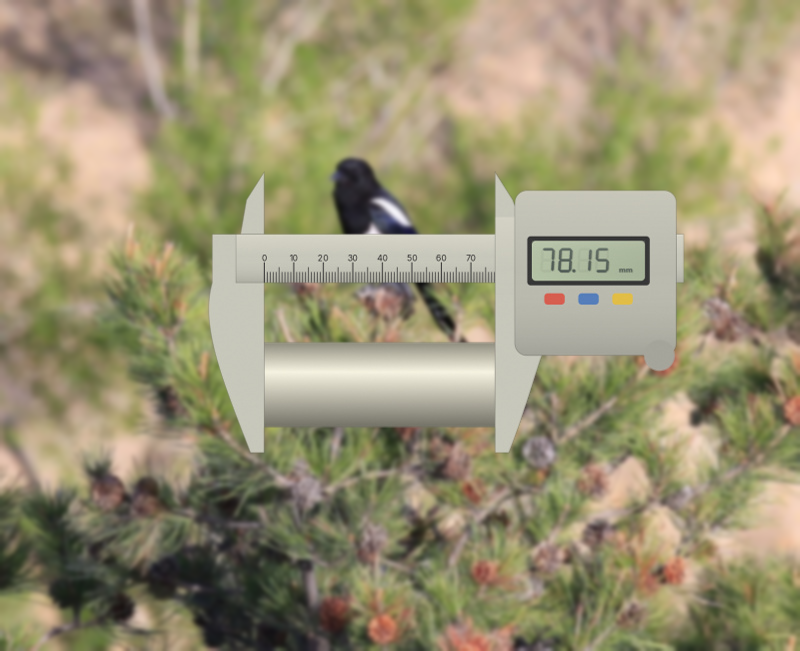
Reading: value=78.15 unit=mm
